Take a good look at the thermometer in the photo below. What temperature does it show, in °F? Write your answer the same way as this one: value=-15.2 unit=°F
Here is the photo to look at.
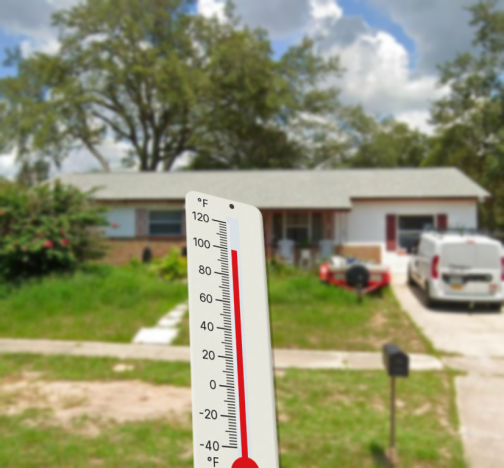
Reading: value=100 unit=°F
